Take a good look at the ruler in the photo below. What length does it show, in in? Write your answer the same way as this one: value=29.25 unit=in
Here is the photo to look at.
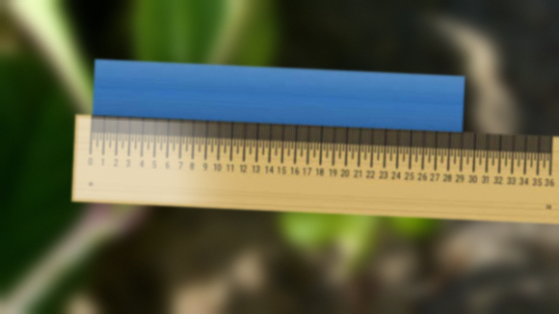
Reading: value=29 unit=in
